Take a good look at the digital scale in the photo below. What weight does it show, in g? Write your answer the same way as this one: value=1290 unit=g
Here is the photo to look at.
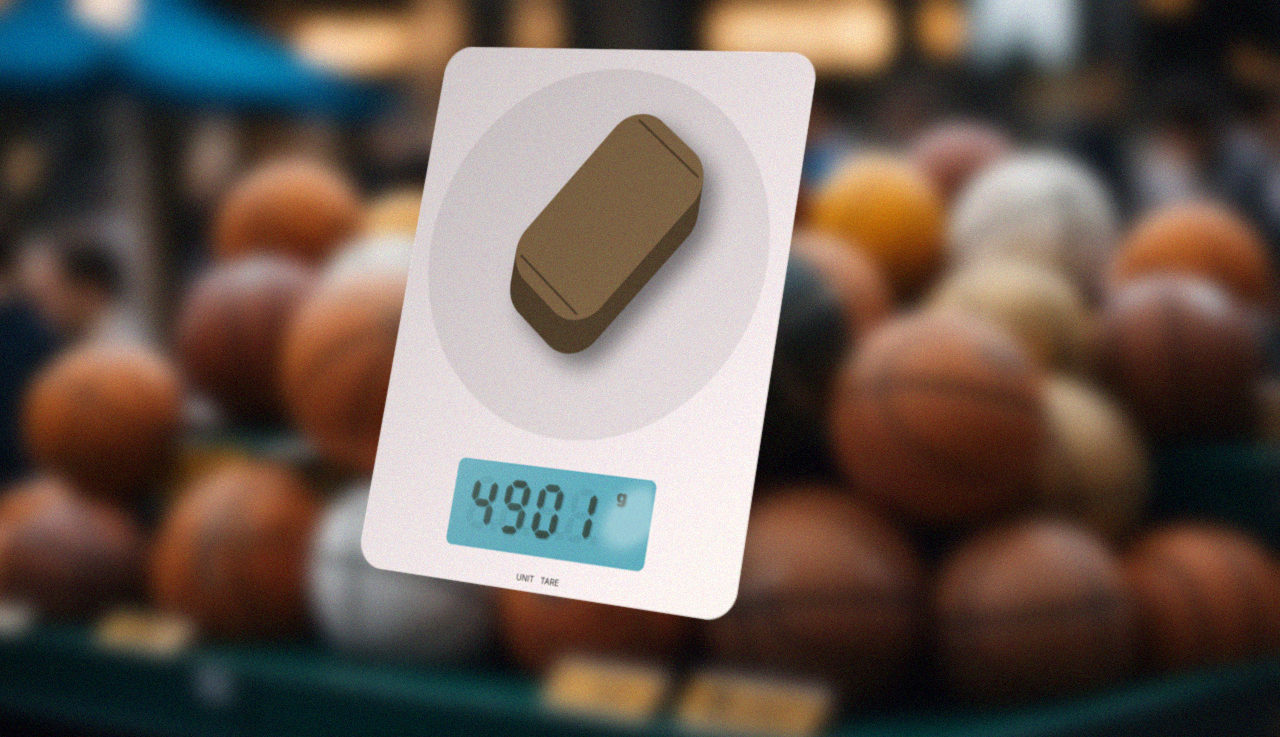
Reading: value=4901 unit=g
